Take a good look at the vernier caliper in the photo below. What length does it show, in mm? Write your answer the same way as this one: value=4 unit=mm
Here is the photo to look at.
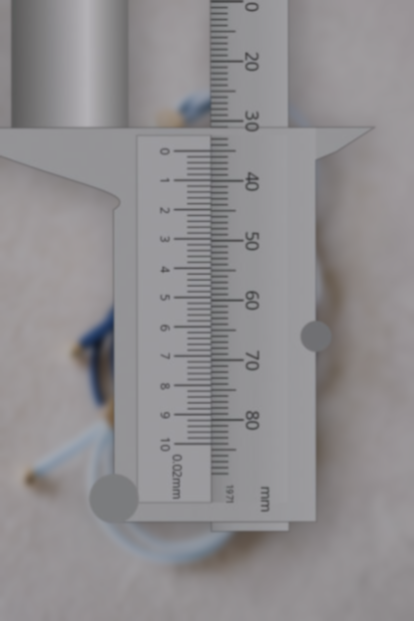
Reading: value=35.0 unit=mm
